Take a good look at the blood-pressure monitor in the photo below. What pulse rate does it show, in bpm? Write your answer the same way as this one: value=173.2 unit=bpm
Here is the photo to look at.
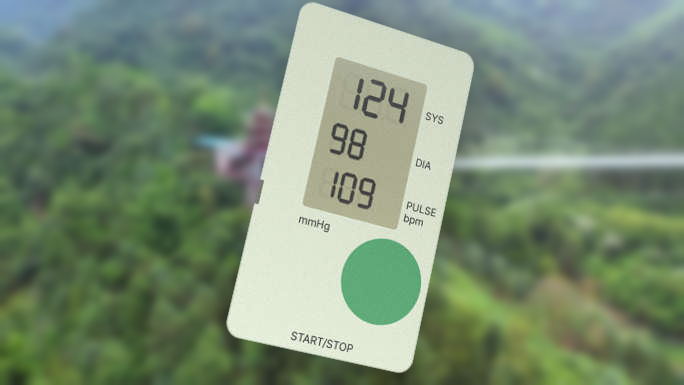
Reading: value=109 unit=bpm
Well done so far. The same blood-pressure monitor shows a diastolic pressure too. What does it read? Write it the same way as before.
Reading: value=98 unit=mmHg
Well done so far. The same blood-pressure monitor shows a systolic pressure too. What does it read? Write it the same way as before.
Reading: value=124 unit=mmHg
